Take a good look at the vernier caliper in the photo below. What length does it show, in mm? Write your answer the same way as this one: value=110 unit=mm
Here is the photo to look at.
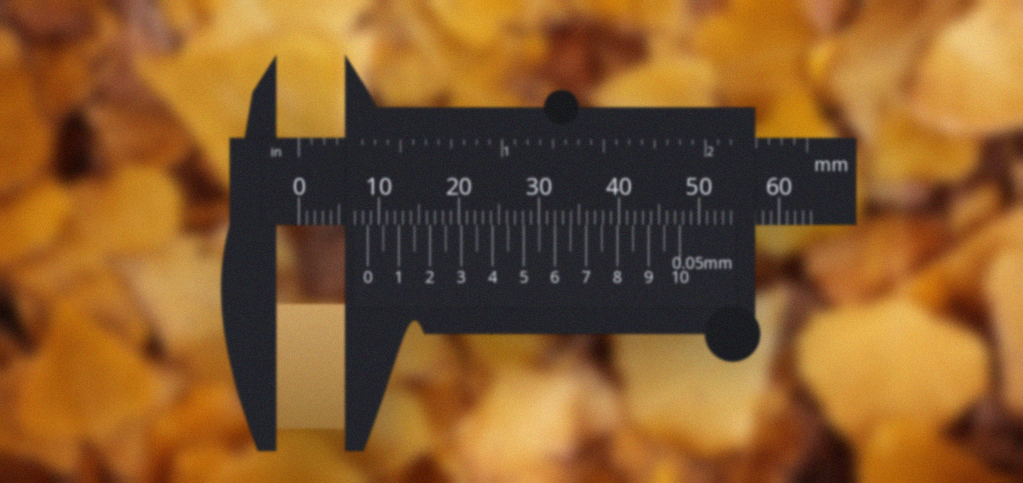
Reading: value=8.6 unit=mm
